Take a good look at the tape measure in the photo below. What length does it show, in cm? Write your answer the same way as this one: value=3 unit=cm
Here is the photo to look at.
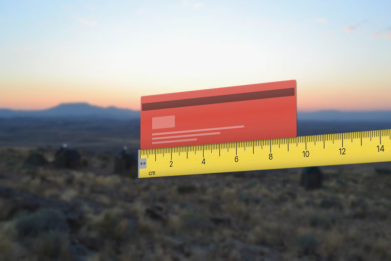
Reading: value=9.5 unit=cm
